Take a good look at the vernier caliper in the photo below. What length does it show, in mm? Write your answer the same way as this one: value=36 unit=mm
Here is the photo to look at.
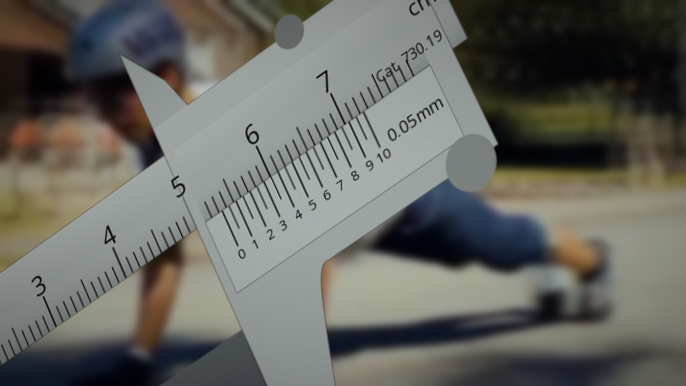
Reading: value=53.4 unit=mm
